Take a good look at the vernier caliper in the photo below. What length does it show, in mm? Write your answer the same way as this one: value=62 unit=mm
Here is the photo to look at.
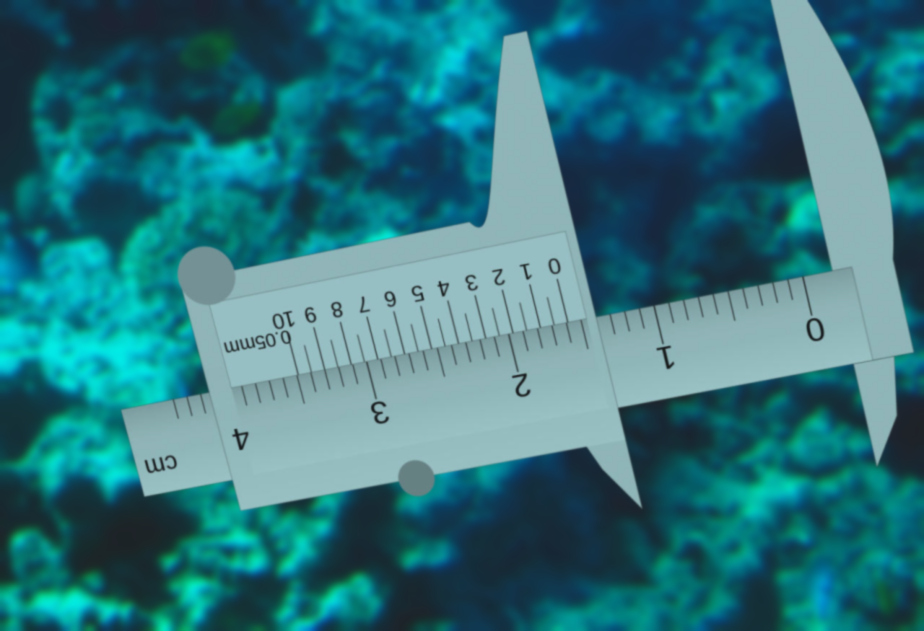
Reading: value=15.9 unit=mm
